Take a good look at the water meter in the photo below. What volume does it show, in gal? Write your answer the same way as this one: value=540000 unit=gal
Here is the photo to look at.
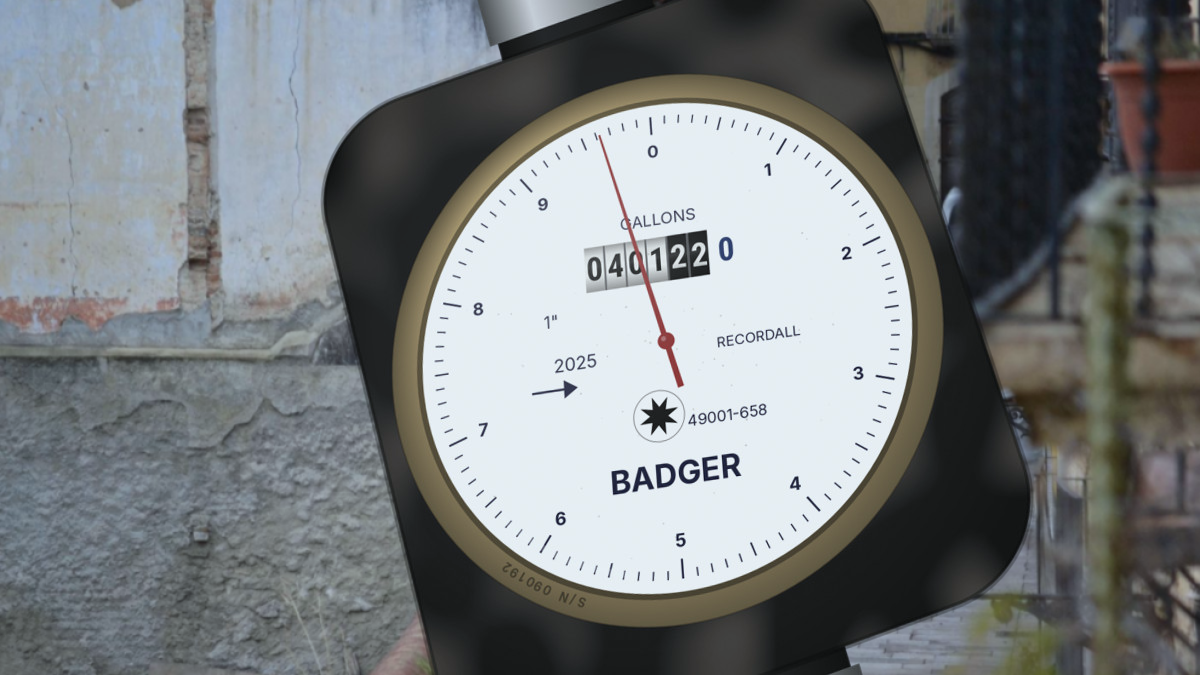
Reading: value=401219.6 unit=gal
